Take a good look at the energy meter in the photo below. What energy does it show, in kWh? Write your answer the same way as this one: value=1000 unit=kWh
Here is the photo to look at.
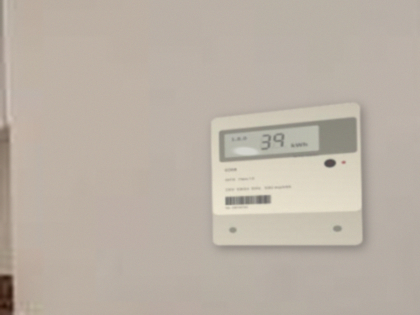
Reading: value=39 unit=kWh
